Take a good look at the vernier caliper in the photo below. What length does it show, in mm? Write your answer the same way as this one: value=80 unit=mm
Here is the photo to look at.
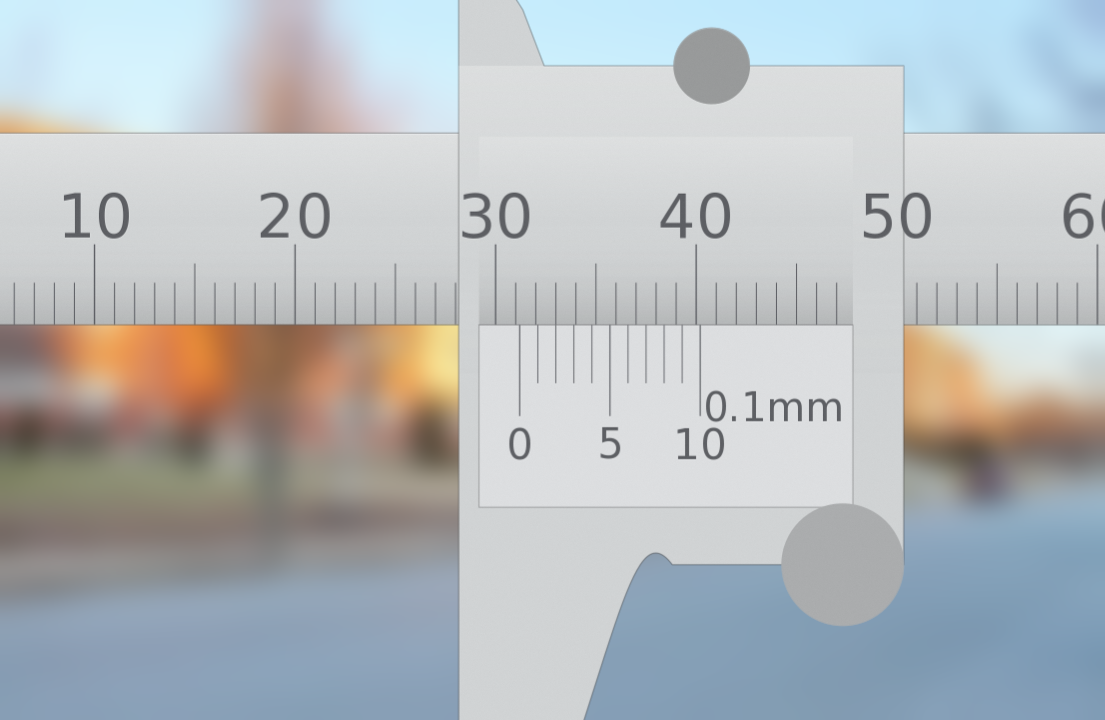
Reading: value=31.2 unit=mm
